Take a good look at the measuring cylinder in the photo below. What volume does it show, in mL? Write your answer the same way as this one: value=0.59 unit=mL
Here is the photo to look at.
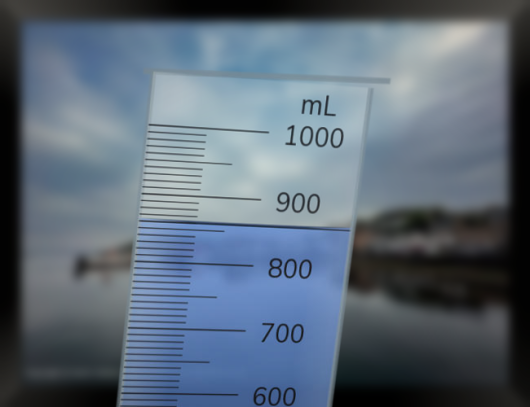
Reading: value=860 unit=mL
